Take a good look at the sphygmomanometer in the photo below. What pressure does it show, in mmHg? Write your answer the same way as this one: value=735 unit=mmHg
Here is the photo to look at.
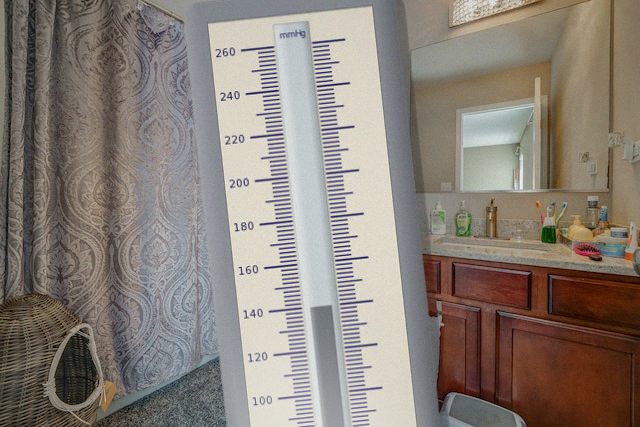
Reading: value=140 unit=mmHg
